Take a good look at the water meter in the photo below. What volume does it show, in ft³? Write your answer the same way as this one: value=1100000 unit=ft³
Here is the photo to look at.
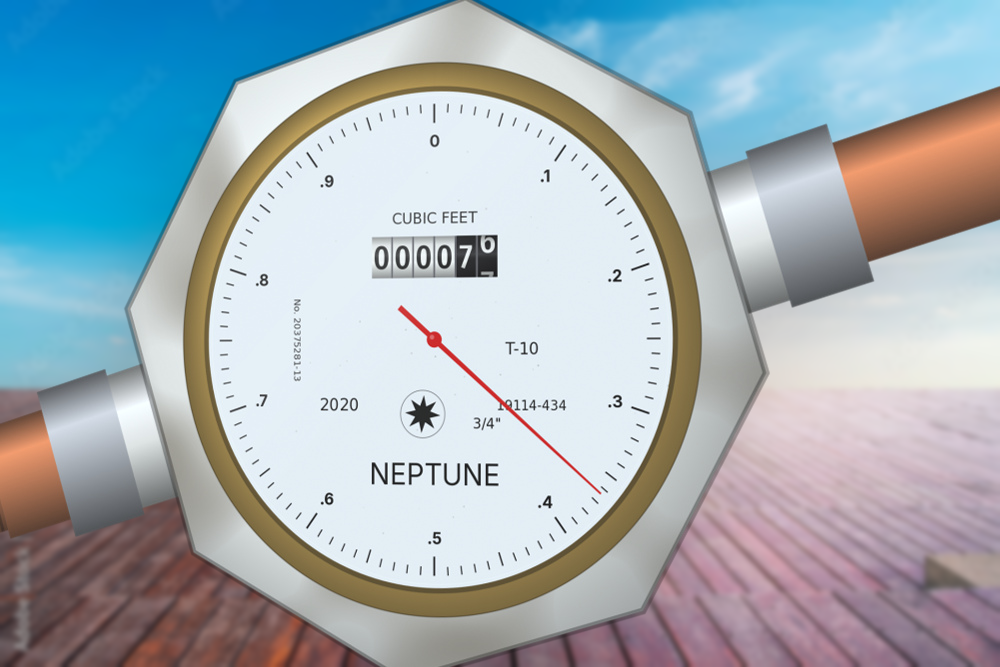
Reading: value=76.36 unit=ft³
